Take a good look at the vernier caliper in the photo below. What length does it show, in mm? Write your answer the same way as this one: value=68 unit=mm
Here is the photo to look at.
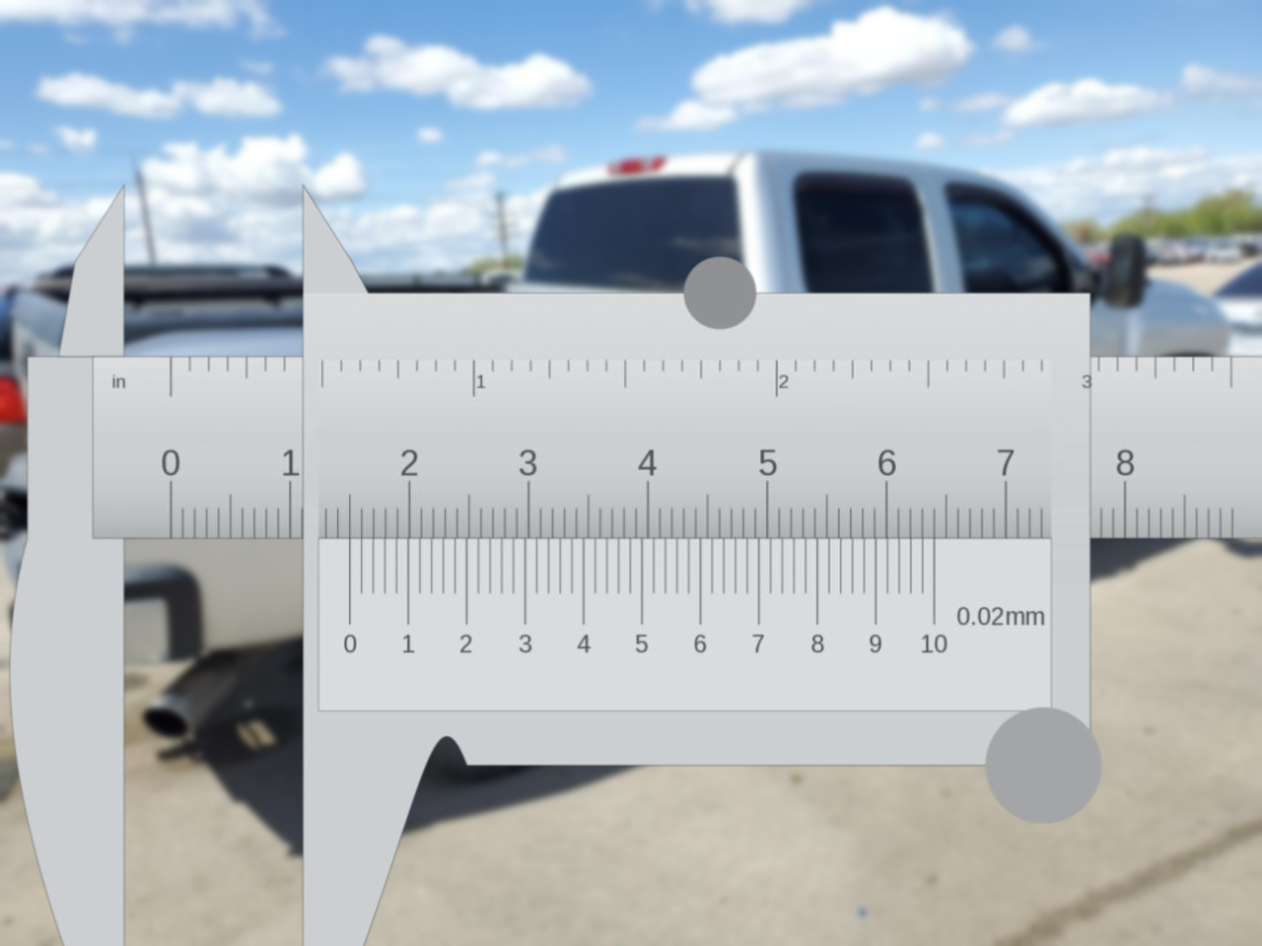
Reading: value=15.0 unit=mm
